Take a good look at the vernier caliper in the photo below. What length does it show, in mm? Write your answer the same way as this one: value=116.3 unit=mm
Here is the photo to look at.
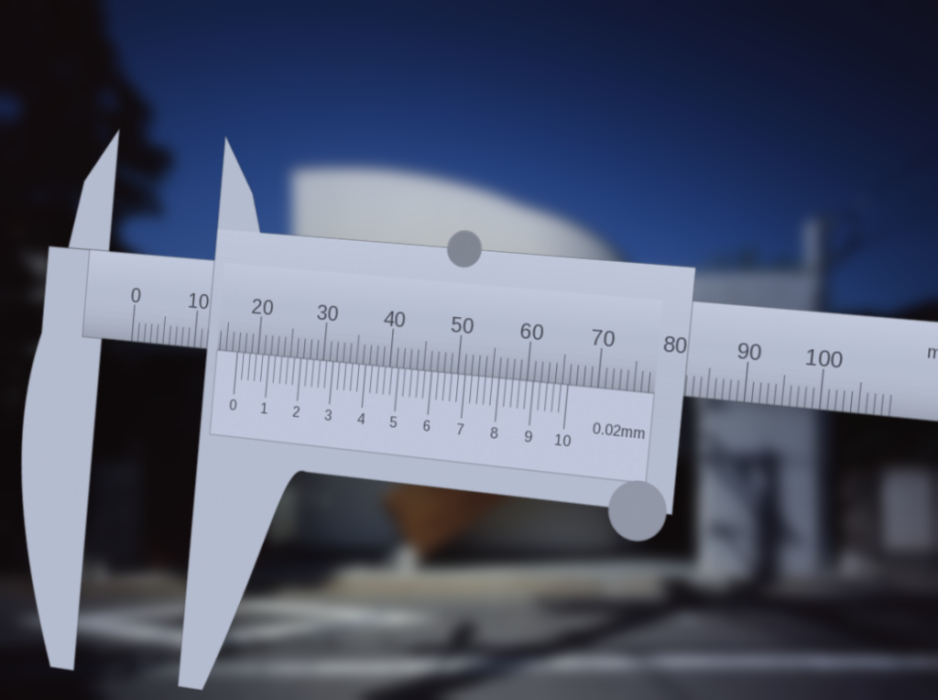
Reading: value=16.8 unit=mm
